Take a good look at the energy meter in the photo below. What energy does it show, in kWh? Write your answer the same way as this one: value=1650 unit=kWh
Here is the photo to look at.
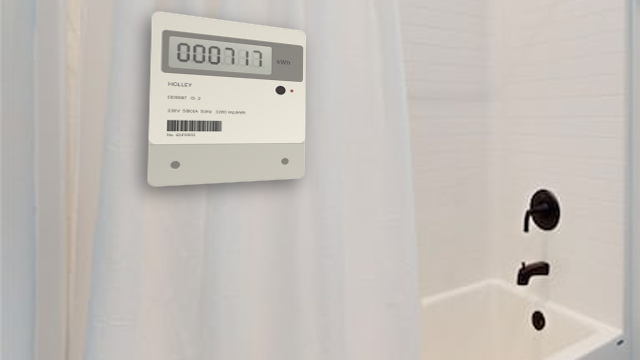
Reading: value=717 unit=kWh
